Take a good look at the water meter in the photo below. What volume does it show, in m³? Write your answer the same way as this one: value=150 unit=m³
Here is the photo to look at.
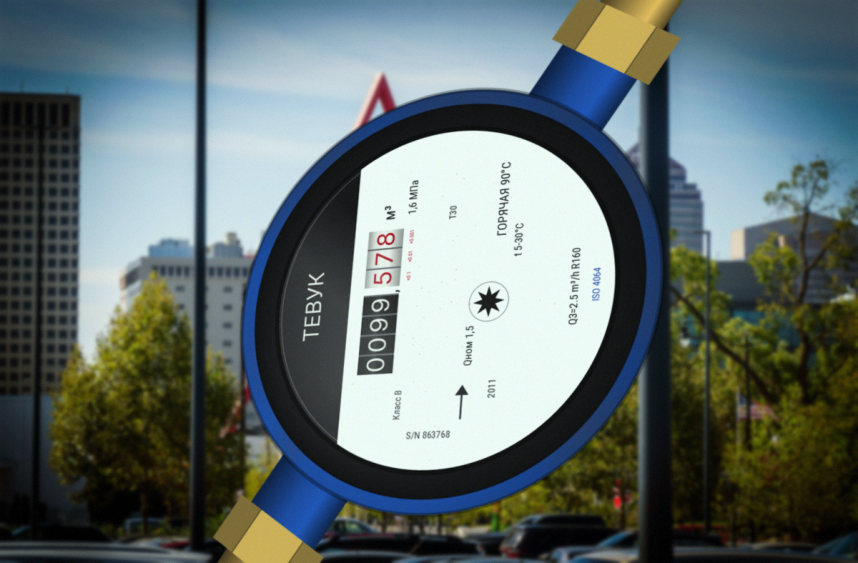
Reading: value=99.578 unit=m³
